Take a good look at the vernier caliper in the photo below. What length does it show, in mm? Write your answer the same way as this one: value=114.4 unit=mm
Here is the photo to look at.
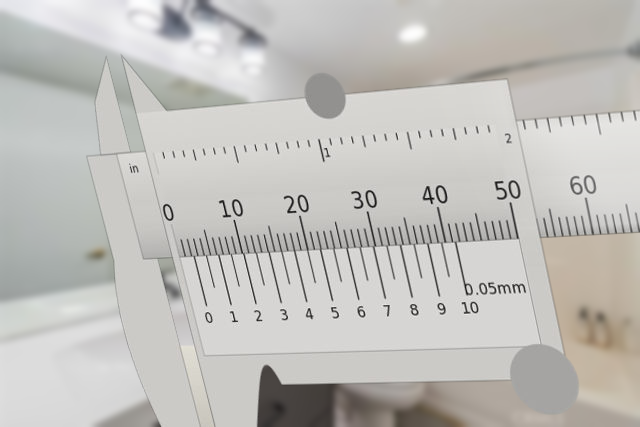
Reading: value=2.4 unit=mm
